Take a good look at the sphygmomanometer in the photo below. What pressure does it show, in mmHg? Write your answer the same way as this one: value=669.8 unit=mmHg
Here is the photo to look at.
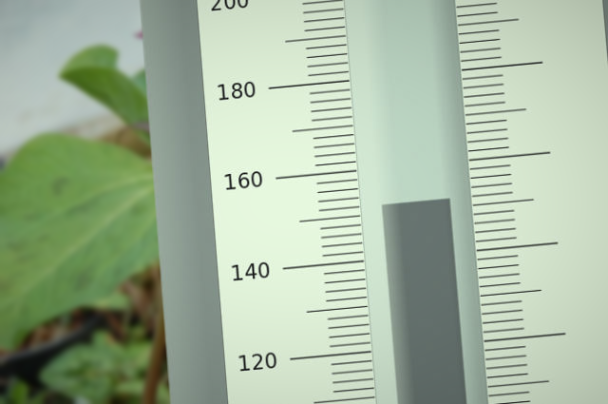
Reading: value=152 unit=mmHg
